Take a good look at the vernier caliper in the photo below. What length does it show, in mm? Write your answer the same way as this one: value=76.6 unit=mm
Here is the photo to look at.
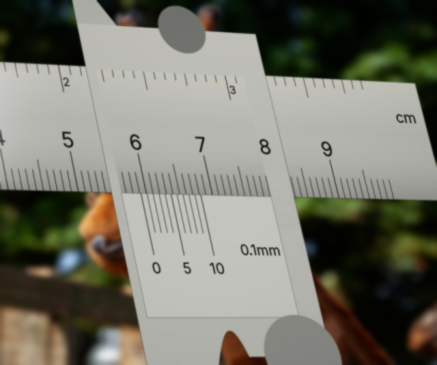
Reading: value=59.2 unit=mm
